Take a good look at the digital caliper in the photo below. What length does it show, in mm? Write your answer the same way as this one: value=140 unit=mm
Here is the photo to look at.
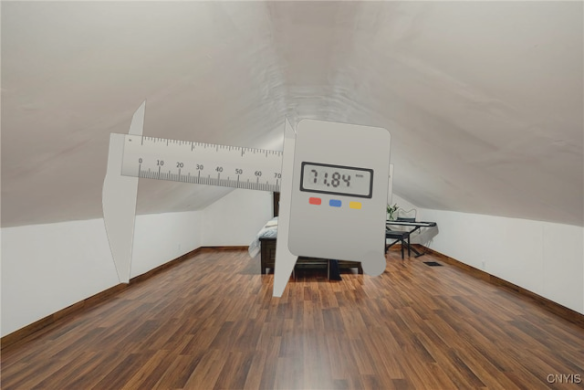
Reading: value=71.84 unit=mm
